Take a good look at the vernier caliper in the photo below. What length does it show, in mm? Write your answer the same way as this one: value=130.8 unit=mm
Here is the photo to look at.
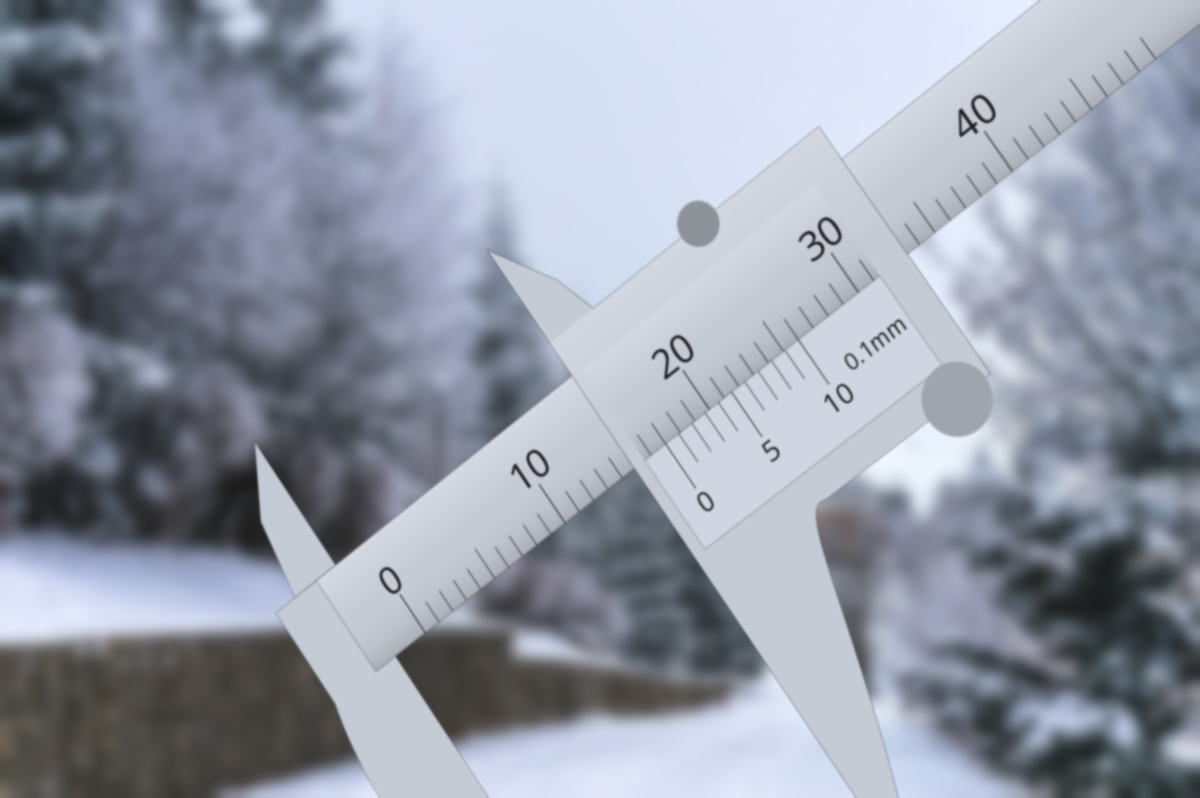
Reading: value=17.0 unit=mm
